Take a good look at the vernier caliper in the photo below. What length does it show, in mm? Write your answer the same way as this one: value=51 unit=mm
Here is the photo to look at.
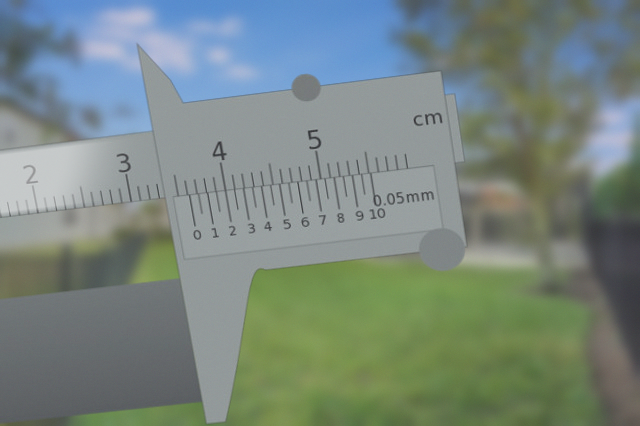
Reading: value=36.2 unit=mm
